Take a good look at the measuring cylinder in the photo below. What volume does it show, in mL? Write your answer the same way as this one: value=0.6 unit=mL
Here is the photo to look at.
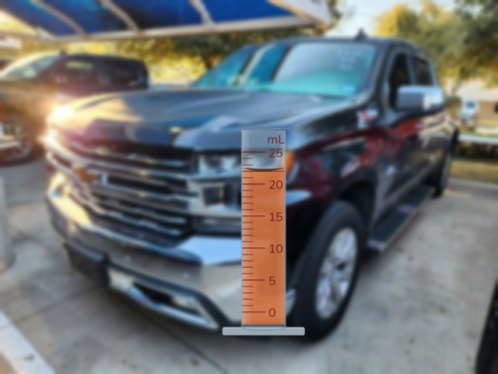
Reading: value=22 unit=mL
